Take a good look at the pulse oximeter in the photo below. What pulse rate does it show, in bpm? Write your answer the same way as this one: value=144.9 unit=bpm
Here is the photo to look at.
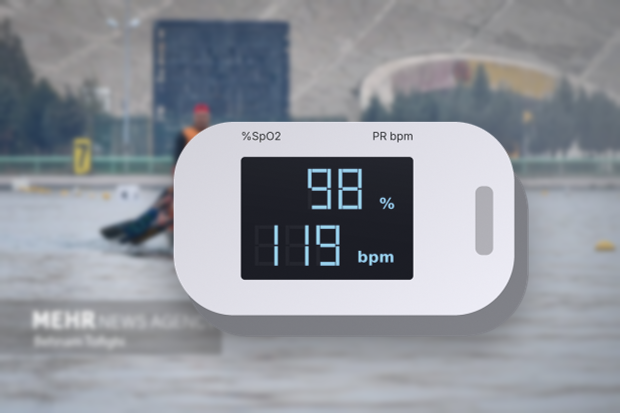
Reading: value=119 unit=bpm
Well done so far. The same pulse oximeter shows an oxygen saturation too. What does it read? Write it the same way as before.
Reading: value=98 unit=%
